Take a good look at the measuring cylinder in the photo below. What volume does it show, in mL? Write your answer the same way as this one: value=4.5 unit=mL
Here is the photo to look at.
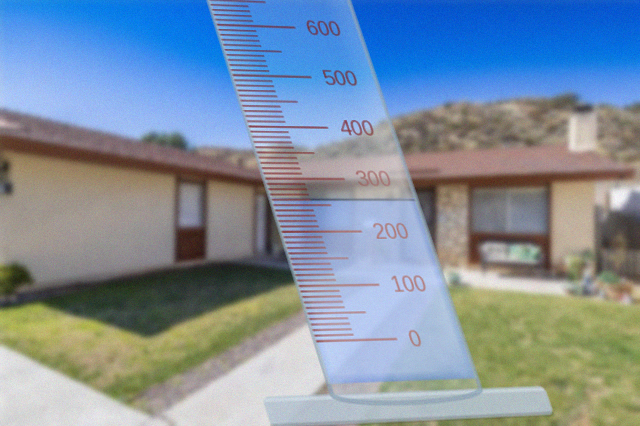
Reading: value=260 unit=mL
